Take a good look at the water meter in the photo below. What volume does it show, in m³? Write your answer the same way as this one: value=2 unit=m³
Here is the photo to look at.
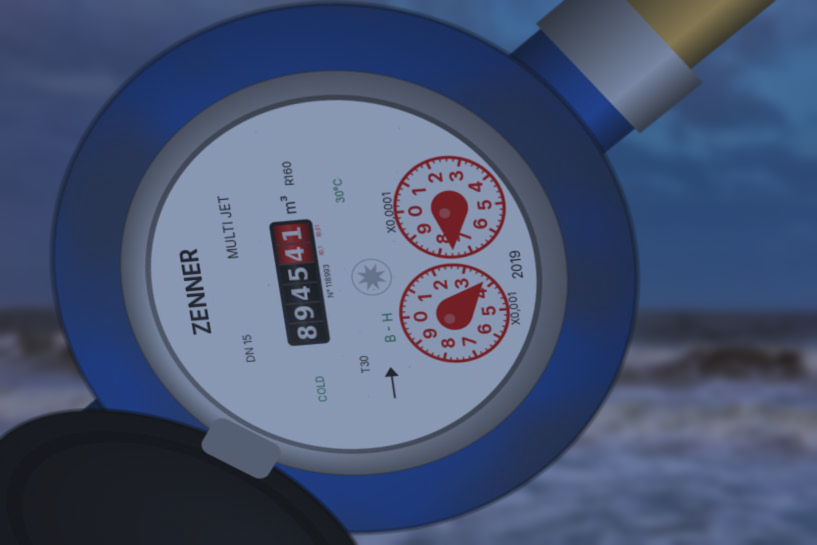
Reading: value=8945.4137 unit=m³
